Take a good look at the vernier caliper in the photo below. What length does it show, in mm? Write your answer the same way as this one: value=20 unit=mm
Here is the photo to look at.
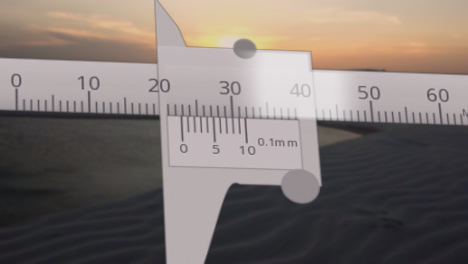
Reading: value=22.8 unit=mm
